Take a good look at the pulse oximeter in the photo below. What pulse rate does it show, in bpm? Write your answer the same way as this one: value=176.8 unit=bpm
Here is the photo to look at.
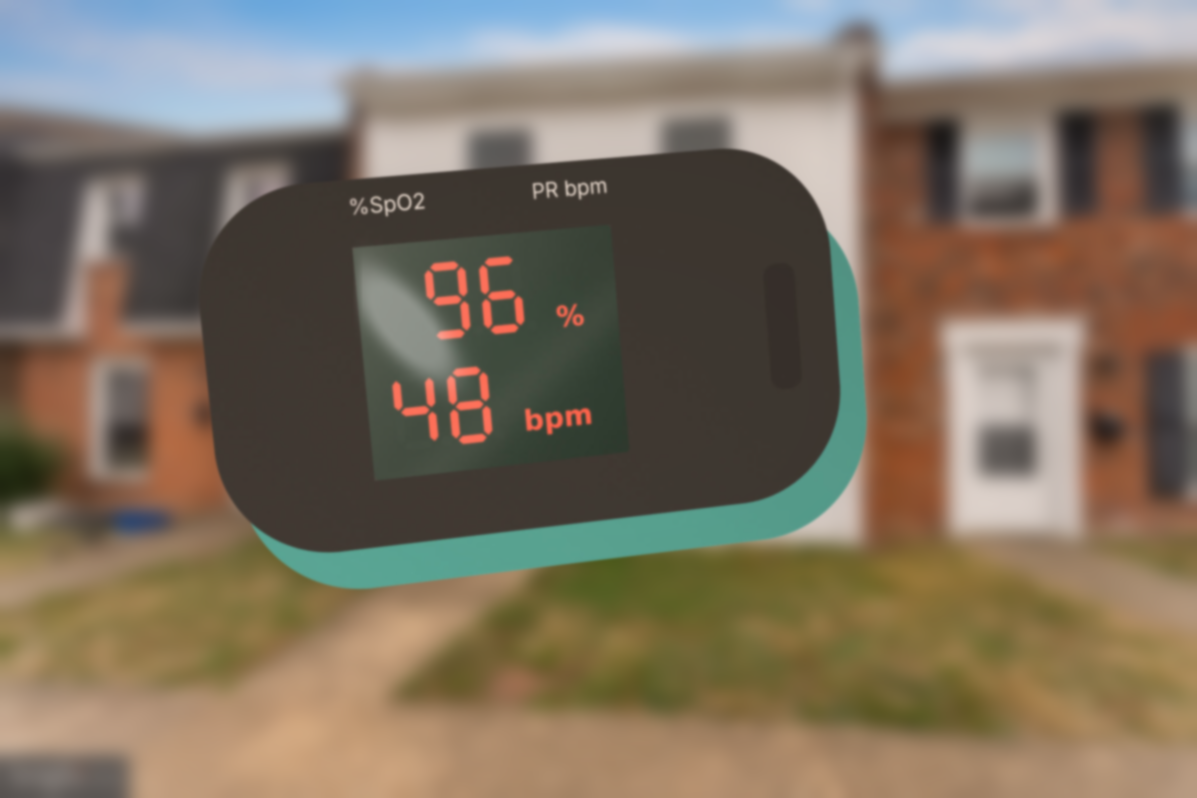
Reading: value=48 unit=bpm
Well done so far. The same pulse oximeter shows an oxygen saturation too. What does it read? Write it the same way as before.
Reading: value=96 unit=%
